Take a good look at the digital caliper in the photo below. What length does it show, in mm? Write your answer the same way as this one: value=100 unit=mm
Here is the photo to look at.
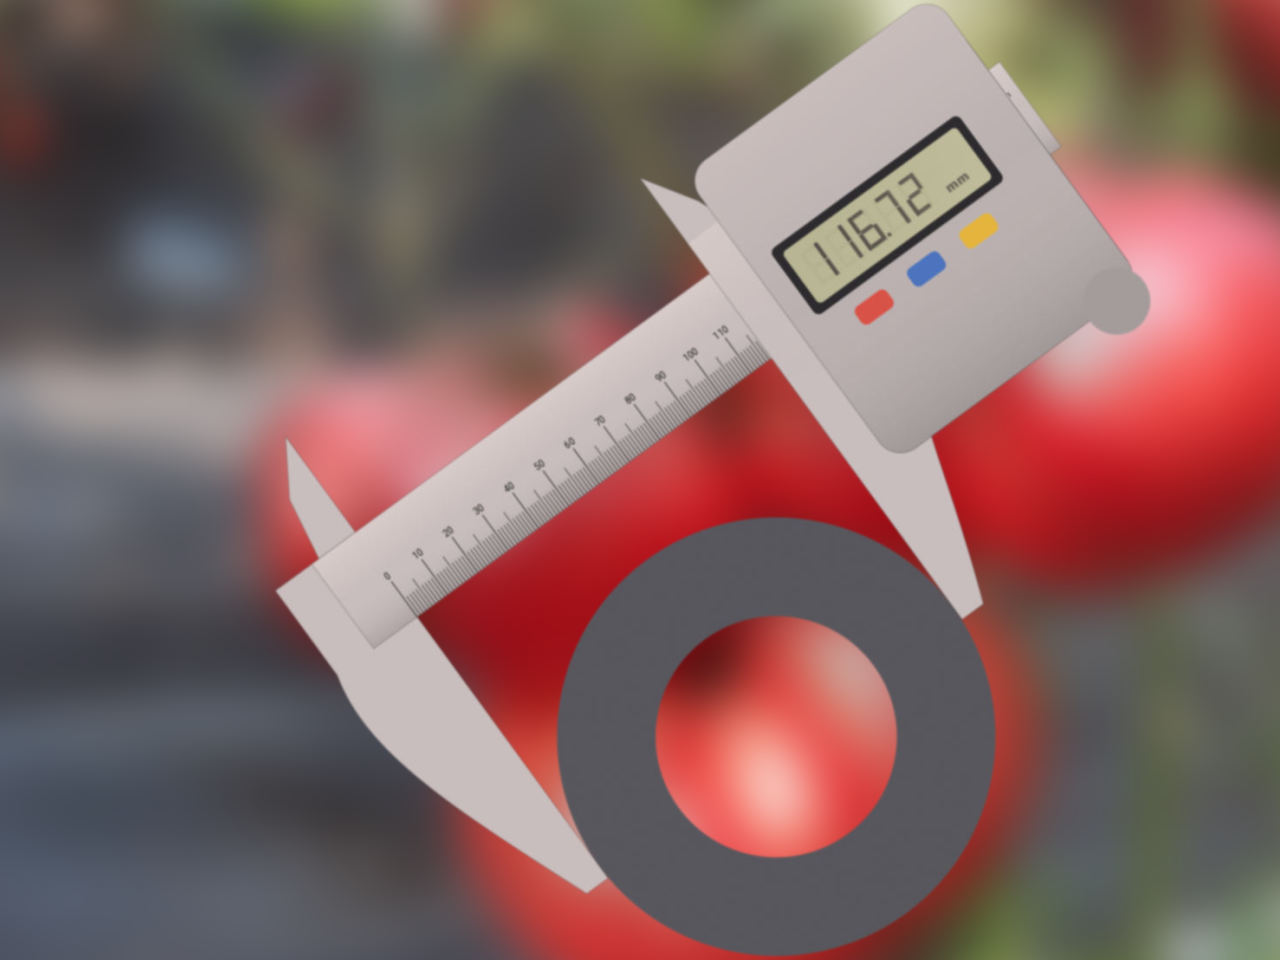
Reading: value=116.72 unit=mm
